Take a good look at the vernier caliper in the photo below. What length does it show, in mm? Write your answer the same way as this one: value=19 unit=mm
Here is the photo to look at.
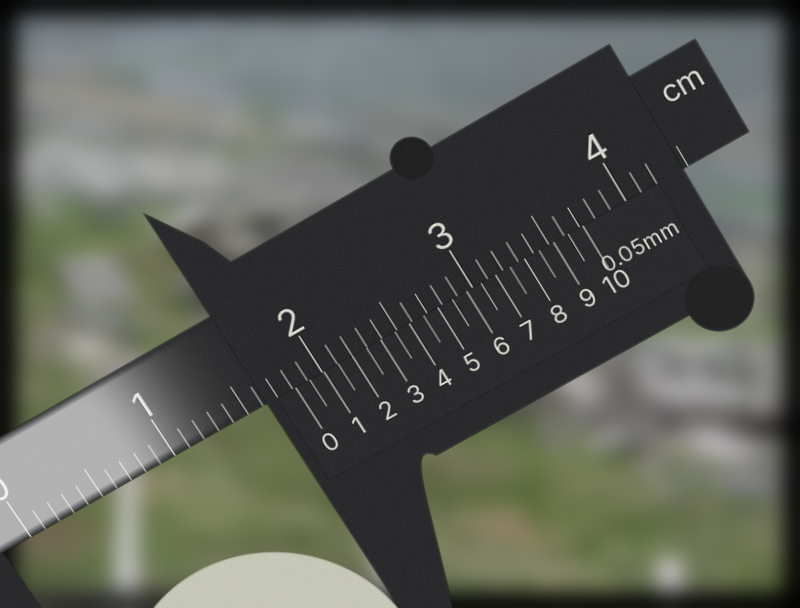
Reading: value=18.2 unit=mm
